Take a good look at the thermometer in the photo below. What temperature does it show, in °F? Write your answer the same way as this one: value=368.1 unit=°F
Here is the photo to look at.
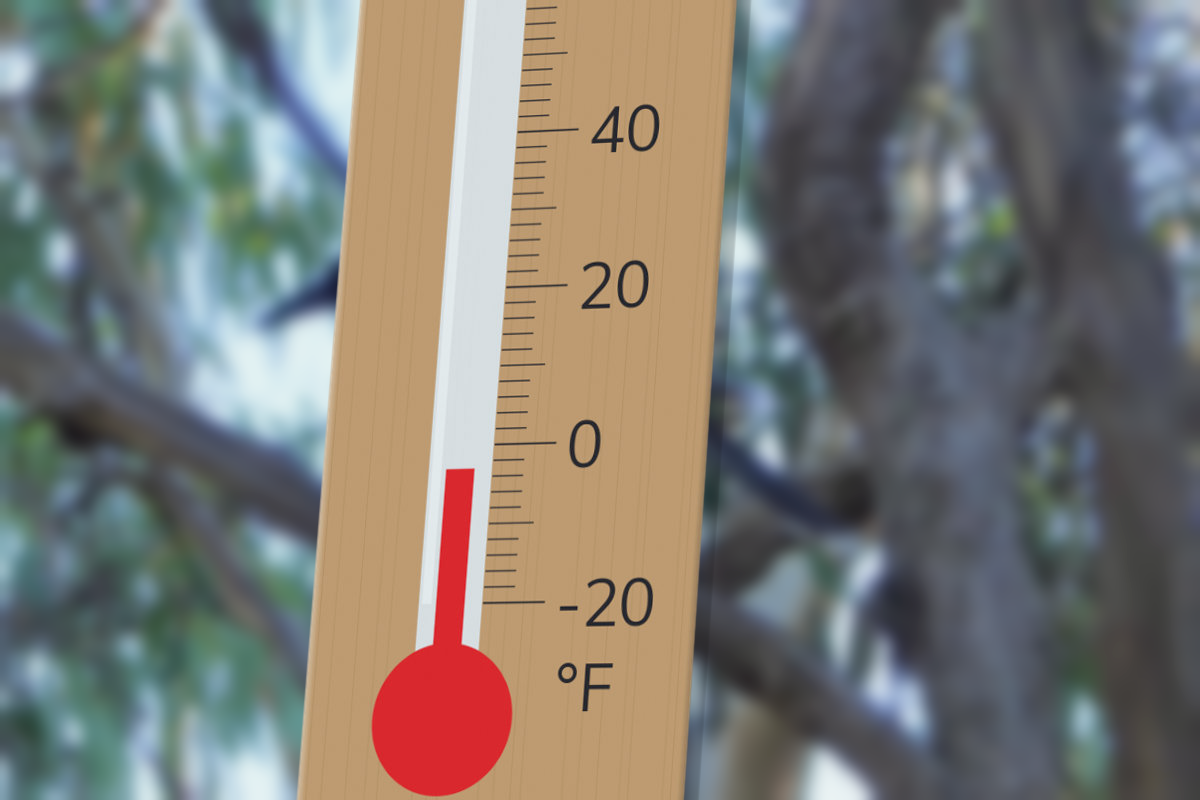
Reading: value=-3 unit=°F
